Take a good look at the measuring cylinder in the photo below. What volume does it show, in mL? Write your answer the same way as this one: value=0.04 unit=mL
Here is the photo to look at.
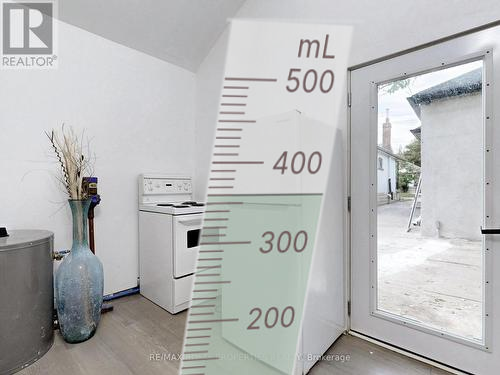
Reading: value=360 unit=mL
